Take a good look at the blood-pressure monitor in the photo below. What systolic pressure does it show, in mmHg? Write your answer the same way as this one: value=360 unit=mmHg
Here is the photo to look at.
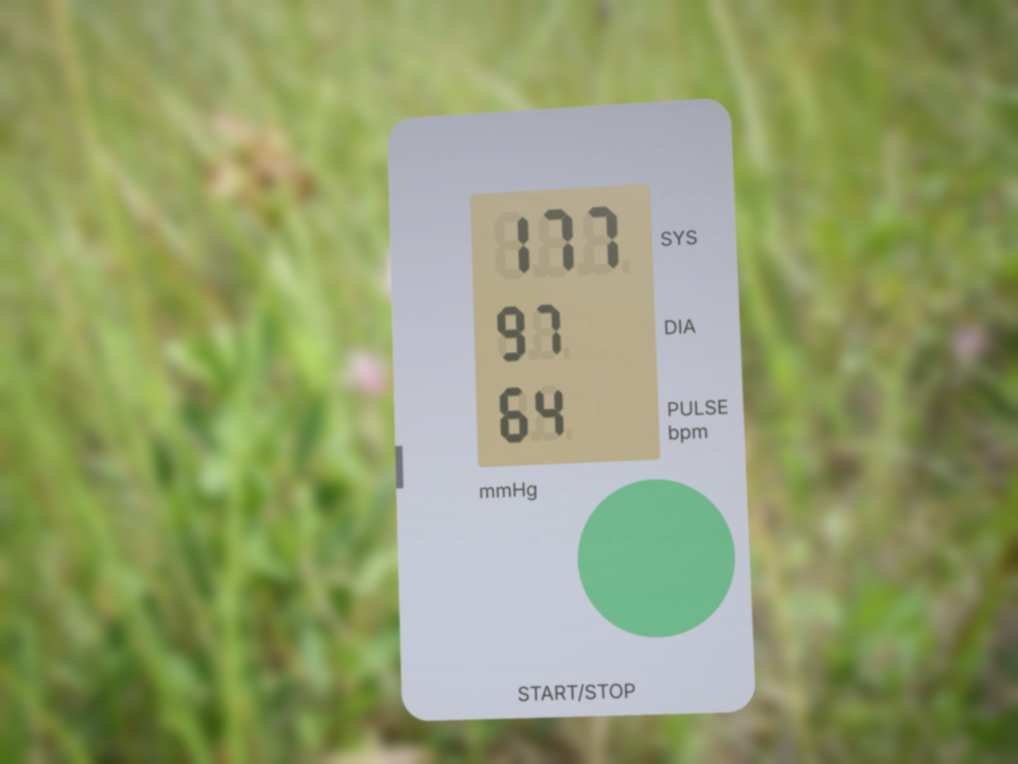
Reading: value=177 unit=mmHg
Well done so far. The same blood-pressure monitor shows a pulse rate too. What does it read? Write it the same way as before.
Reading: value=64 unit=bpm
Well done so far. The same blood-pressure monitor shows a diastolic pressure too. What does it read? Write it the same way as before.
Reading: value=97 unit=mmHg
